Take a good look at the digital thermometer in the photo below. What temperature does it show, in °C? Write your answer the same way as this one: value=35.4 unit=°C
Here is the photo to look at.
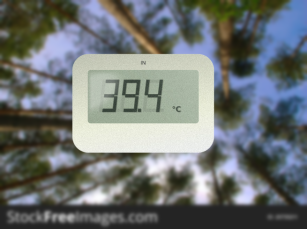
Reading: value=39.4 unit=°C
